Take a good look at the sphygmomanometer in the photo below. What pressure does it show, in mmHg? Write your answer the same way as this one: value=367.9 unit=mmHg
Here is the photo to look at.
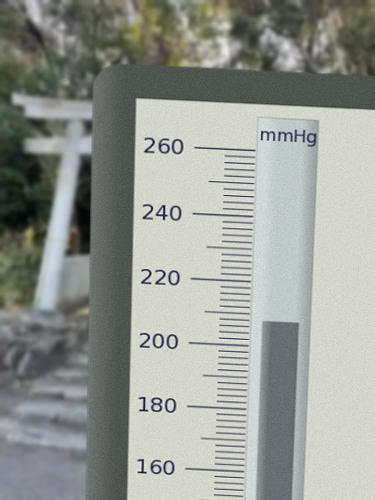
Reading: value=208 unit=mmHg
